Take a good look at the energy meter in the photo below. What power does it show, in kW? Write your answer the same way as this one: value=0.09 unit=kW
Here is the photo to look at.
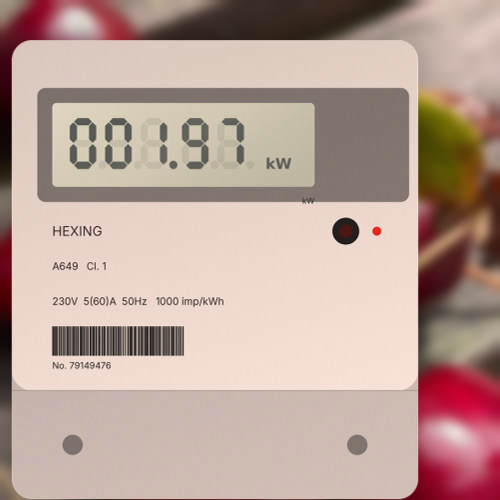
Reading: value=1.97 unit=kW
